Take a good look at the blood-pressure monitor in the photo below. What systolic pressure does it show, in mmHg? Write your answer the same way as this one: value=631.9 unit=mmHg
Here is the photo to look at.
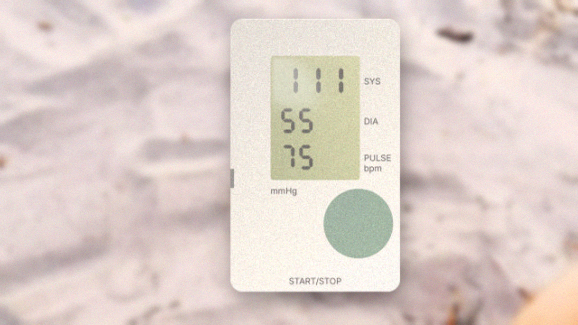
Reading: value=111 unit=mmHg
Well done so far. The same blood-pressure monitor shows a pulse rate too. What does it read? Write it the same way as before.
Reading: value=75 unit=bpm
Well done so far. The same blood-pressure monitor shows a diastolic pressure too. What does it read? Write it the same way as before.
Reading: value=55 unit=mmHg
